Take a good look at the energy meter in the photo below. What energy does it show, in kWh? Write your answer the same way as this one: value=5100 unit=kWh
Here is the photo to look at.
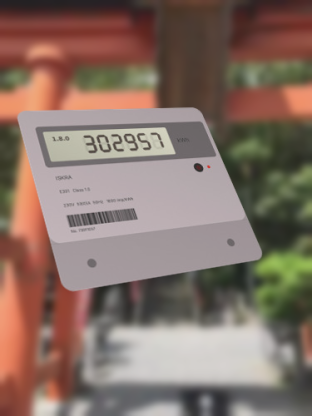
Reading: value=302957 unit=kWh
